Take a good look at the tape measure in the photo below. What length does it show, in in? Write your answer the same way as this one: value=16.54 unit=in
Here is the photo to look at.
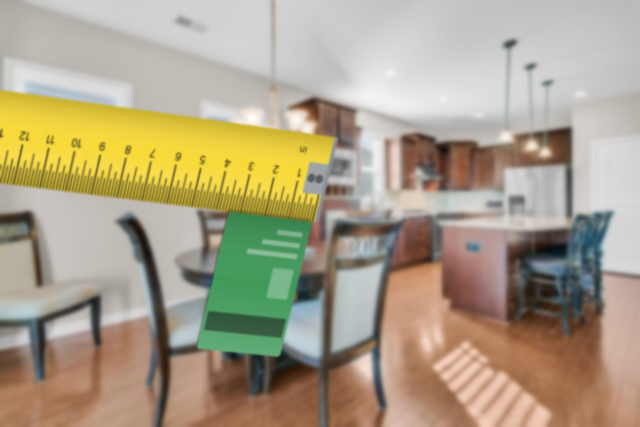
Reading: value=3.5 unit=in
